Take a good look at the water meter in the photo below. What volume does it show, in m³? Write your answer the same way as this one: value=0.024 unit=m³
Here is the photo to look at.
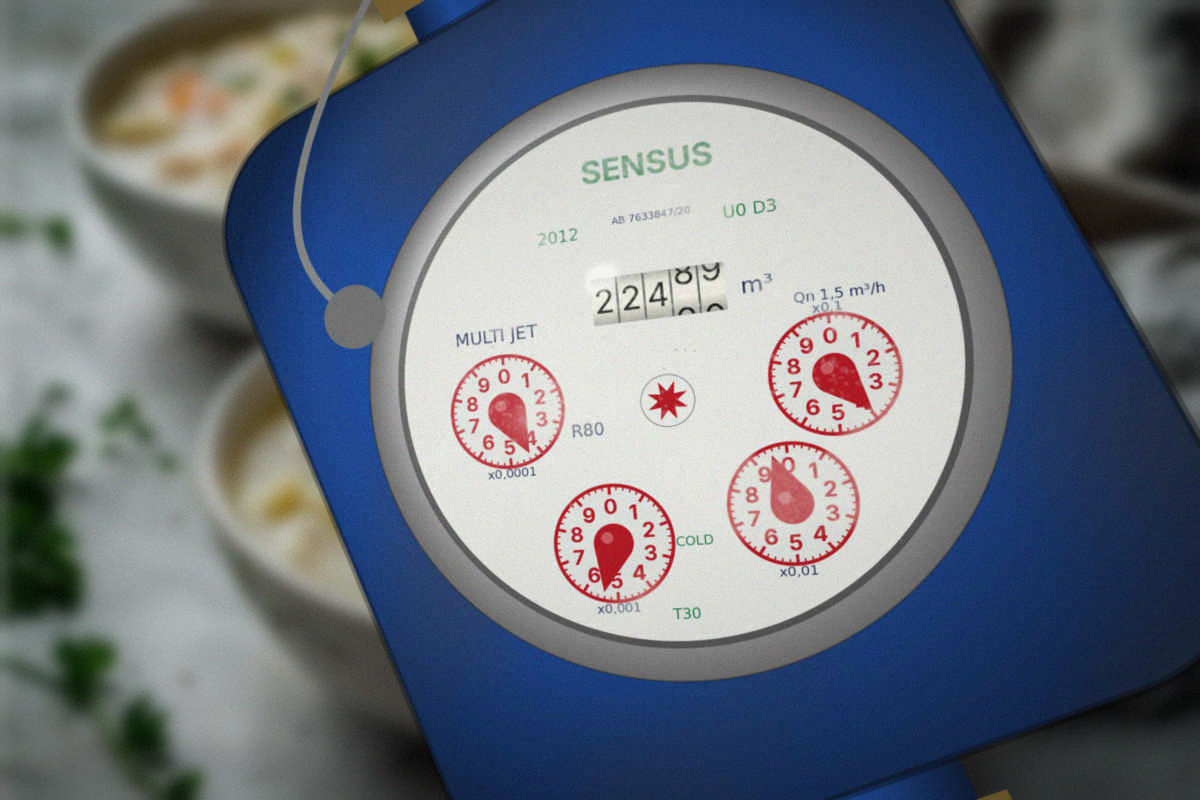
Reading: value=22489.3954 unit=m³
